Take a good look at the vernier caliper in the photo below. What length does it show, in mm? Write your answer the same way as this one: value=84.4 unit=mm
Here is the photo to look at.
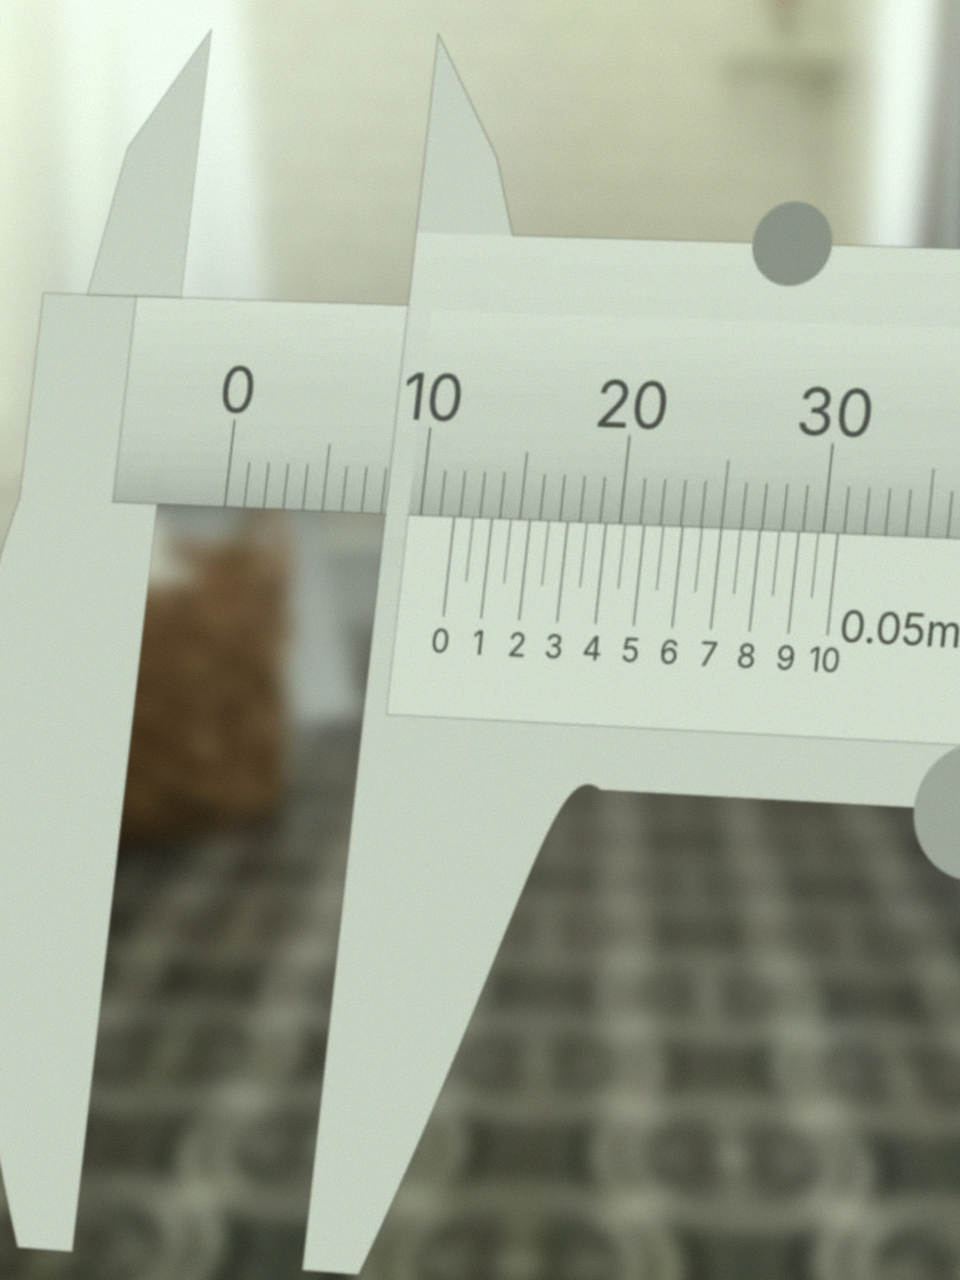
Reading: value=11.7 unit=mm
